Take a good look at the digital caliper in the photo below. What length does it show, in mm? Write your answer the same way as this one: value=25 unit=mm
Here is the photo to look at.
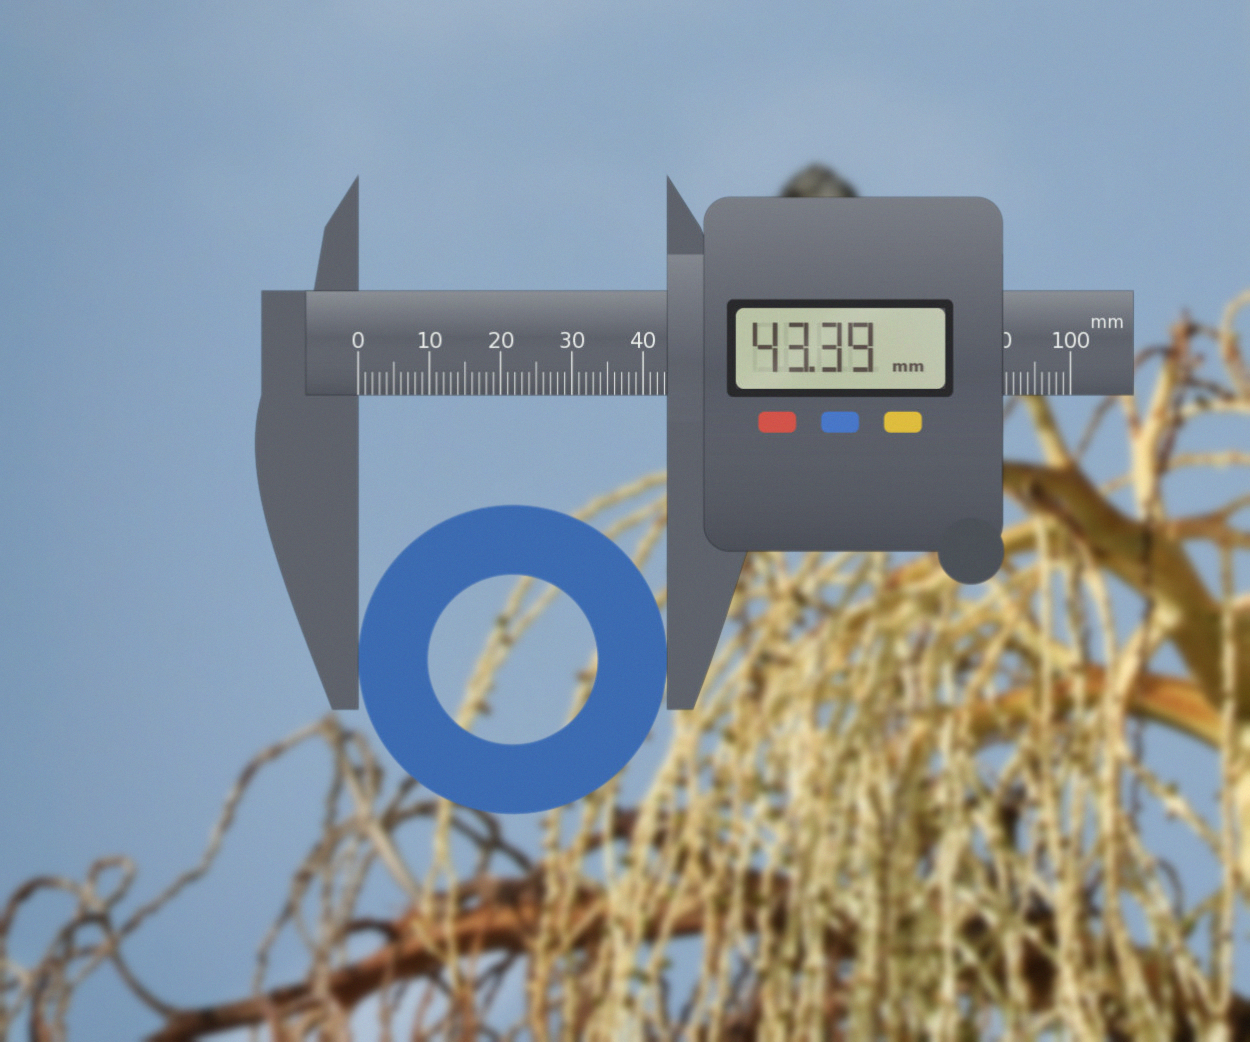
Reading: value=43.39 unit=mm
